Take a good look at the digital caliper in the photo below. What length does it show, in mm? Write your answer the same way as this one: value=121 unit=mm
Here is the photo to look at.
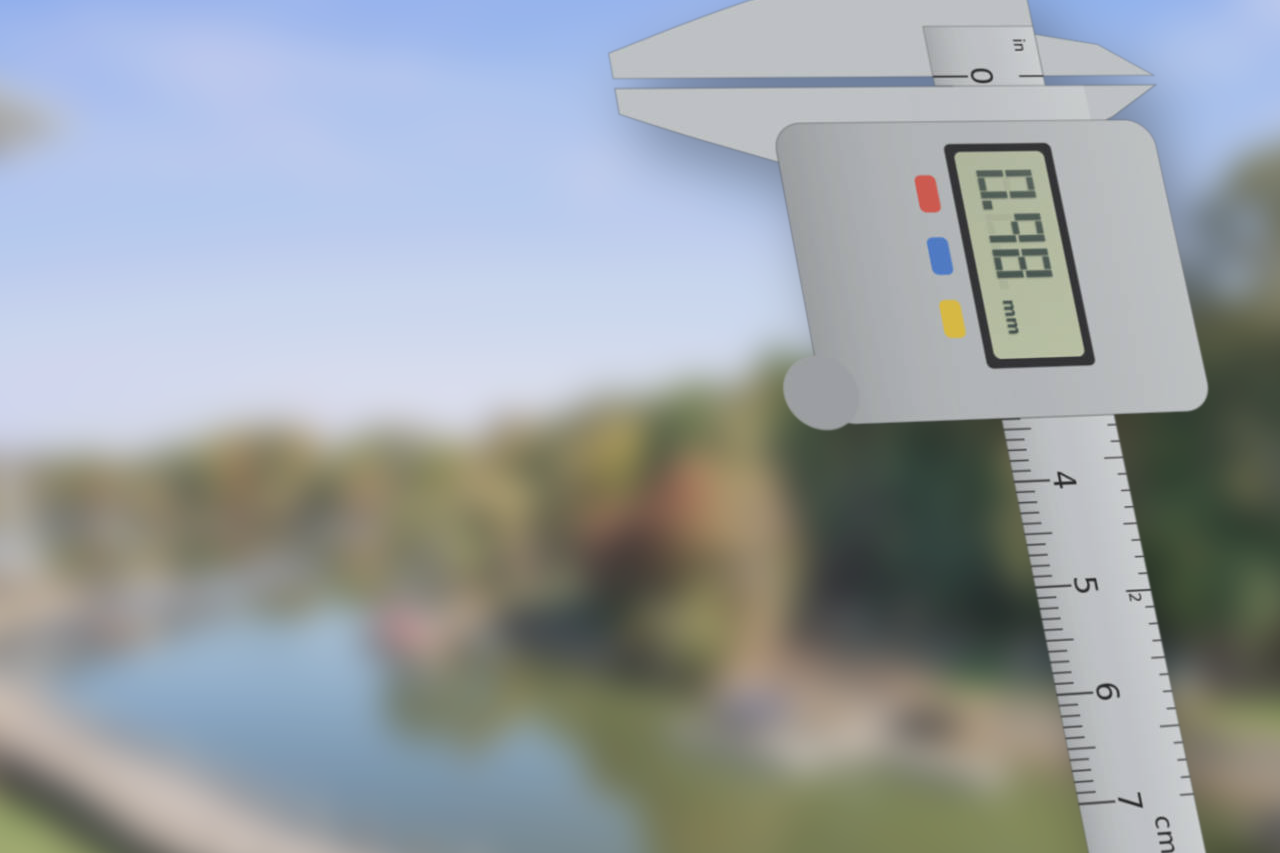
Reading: value=0.98 unit=mm
